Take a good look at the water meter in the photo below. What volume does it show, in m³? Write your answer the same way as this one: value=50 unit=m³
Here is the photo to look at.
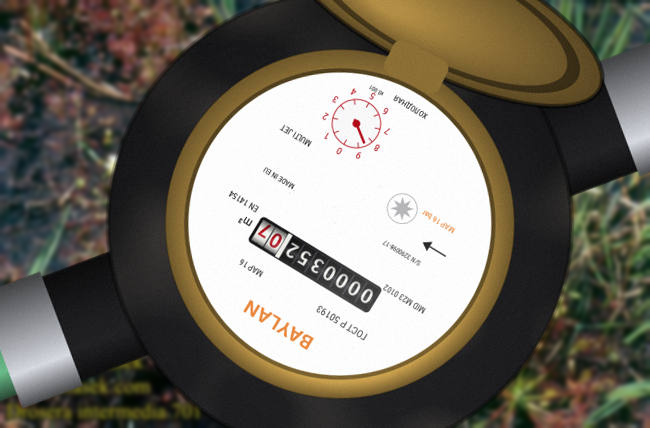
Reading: value=352.068 unit=m³
